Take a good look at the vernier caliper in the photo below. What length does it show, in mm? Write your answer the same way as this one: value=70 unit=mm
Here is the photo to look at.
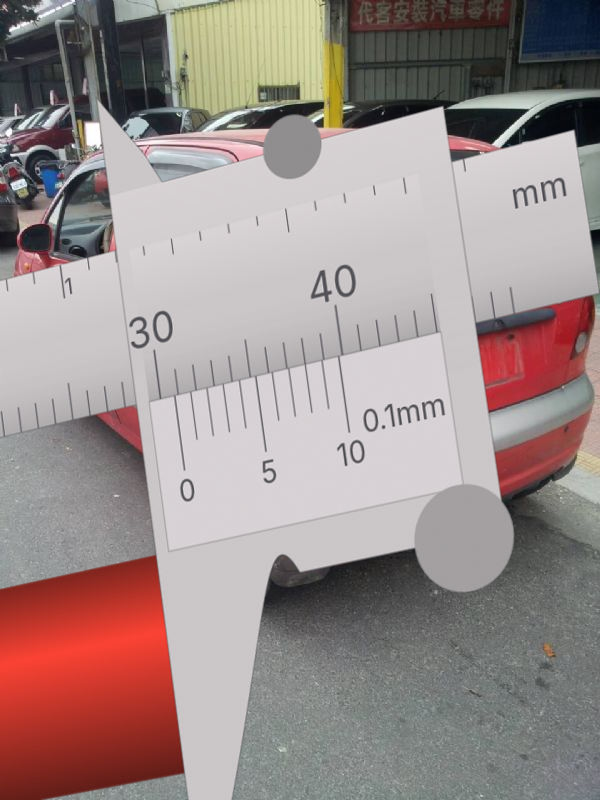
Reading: value=30.8 unit=mm
